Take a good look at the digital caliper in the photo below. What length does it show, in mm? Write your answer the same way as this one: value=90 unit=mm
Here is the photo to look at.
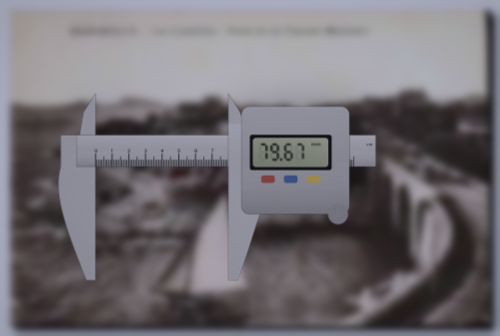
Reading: value=79.67 unit=mm
